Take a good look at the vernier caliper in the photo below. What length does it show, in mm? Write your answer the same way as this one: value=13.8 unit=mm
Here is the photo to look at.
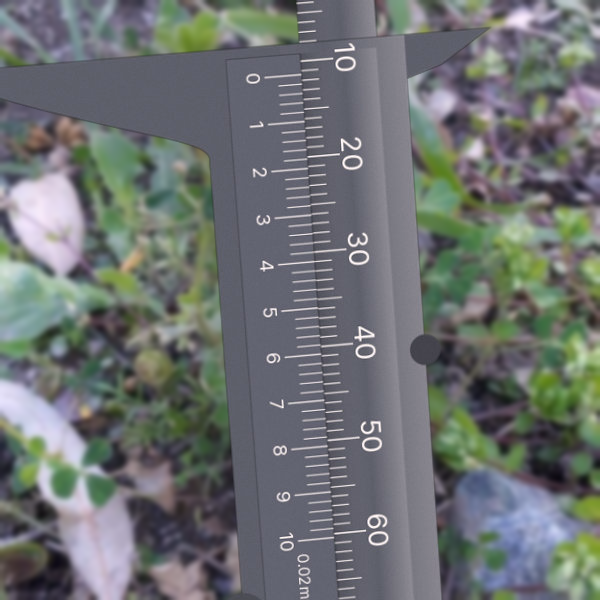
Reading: value=11.4 unit=mm
